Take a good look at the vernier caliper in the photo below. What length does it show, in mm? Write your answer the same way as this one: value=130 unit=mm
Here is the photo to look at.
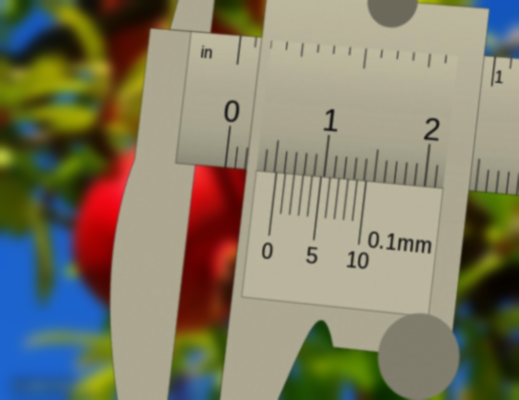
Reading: value=5.2 unit=mm
